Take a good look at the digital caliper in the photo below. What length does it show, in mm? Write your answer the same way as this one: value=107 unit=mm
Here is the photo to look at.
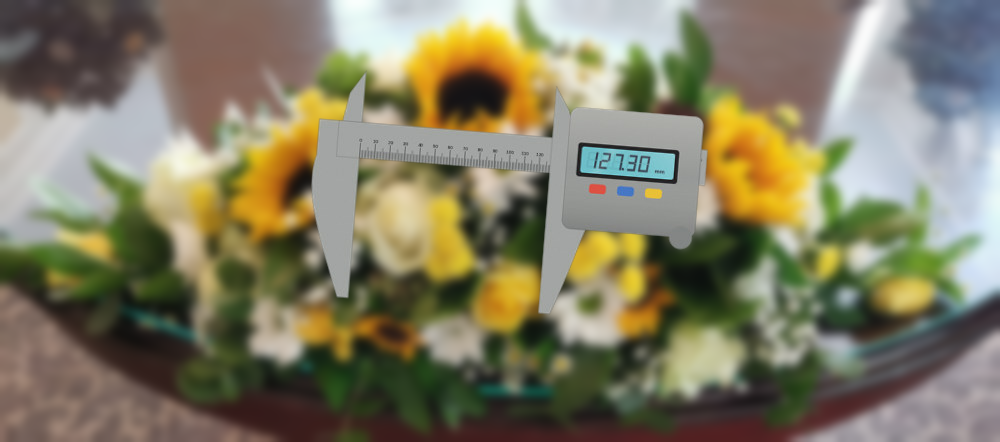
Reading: value=127.30 unit=mm
